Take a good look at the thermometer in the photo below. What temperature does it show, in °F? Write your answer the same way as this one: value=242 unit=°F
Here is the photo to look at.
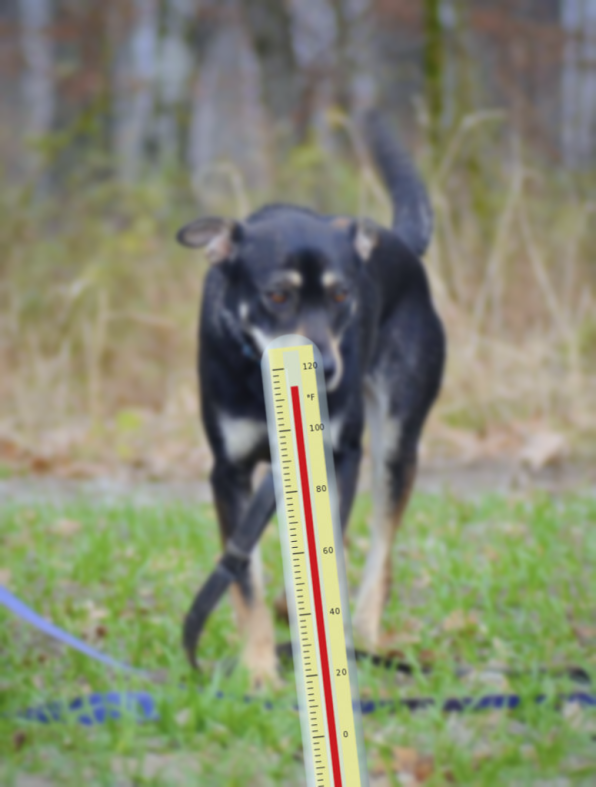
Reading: value=114 unit=°F
